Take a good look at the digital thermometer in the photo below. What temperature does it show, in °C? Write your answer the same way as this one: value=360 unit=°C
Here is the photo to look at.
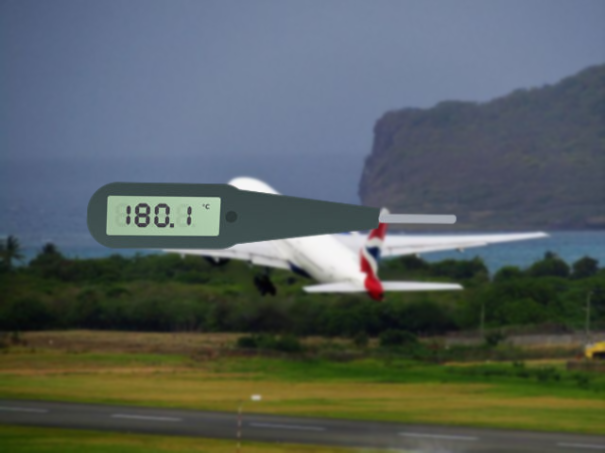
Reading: value=180.1 unit=°C
